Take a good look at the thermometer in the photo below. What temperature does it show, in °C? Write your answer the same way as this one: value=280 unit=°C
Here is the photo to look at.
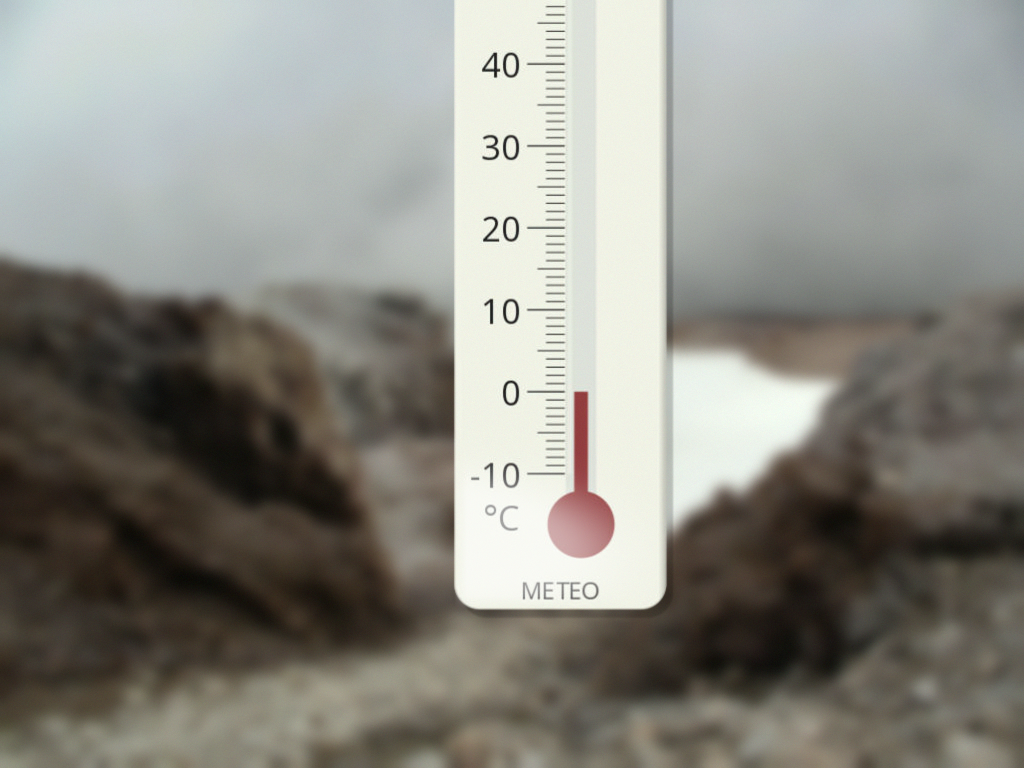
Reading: value=0 unit=°C
